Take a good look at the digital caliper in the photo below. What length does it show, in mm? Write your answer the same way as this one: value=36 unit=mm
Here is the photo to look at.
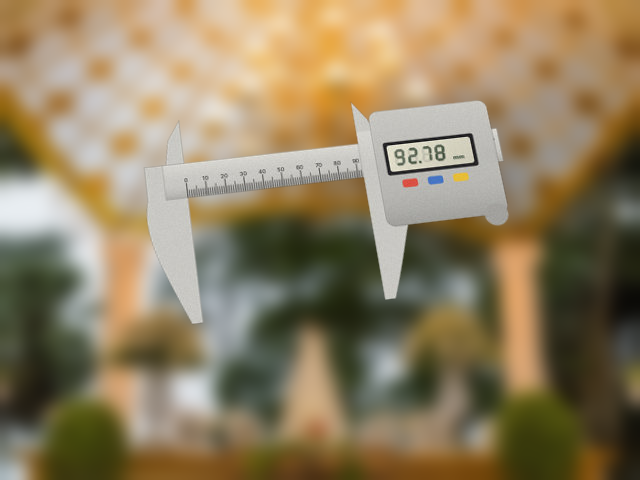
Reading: value=92.78 unit=mm
